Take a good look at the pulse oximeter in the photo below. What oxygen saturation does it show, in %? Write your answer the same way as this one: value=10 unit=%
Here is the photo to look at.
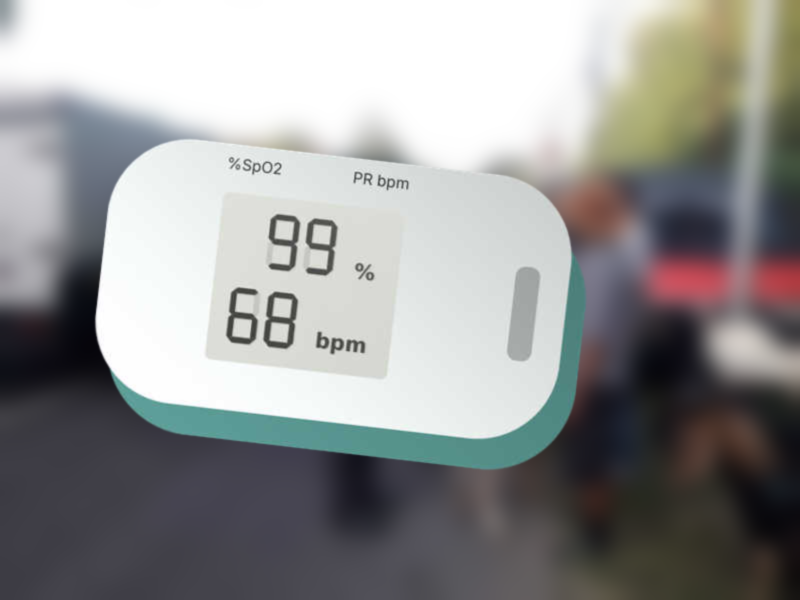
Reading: value=99 unit=%
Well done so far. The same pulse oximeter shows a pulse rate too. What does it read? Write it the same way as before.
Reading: value=68 unit=bpm
